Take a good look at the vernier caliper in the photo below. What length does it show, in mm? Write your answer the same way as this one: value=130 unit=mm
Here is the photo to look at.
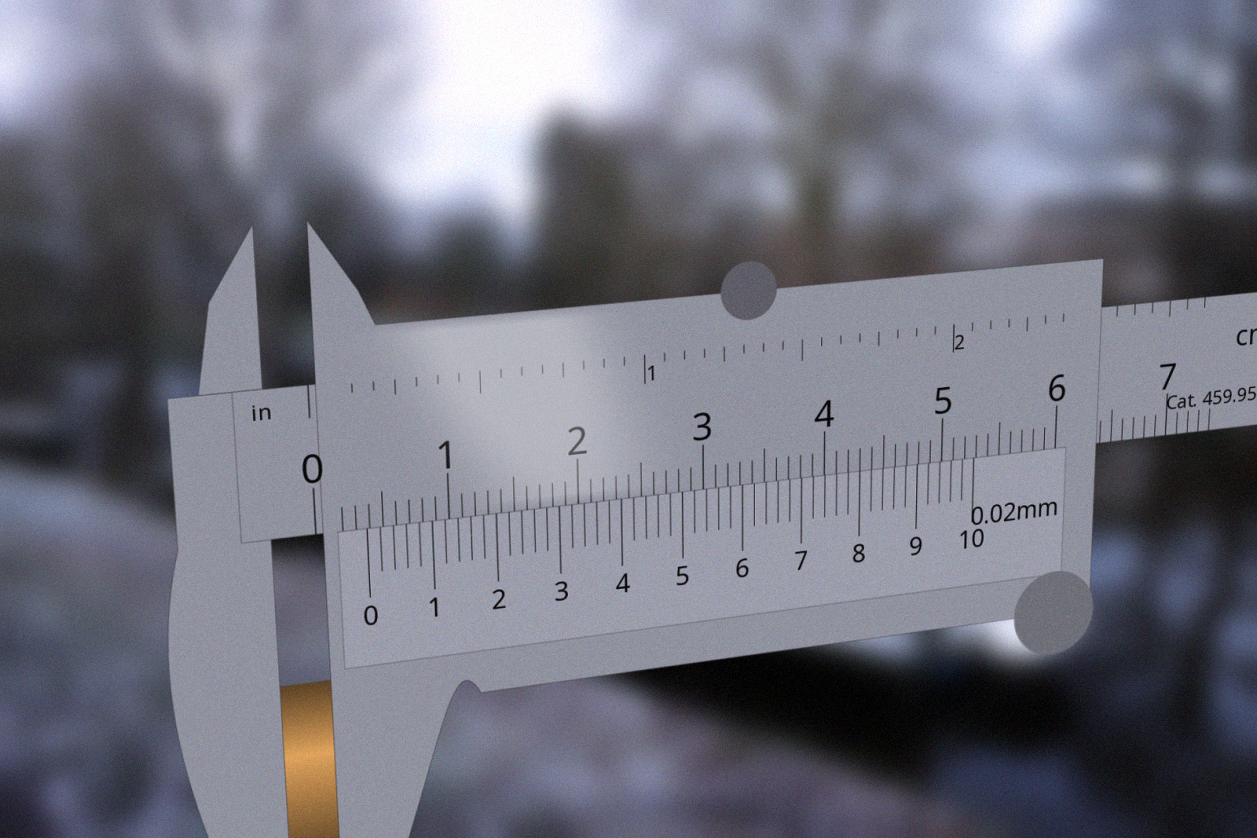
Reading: value=3.8 unit=mm
